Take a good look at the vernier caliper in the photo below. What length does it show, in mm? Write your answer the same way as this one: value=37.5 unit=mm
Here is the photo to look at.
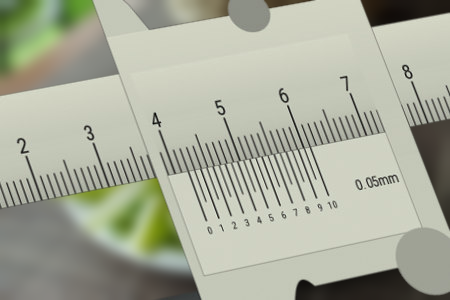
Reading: value=42.0 unit=mm
